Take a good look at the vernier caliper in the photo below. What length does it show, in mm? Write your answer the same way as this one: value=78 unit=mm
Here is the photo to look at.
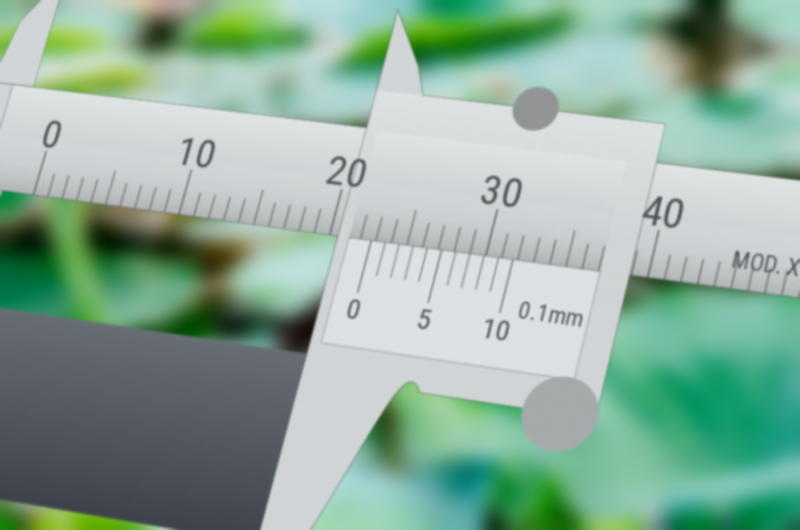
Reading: value=22.7 unit=mm
